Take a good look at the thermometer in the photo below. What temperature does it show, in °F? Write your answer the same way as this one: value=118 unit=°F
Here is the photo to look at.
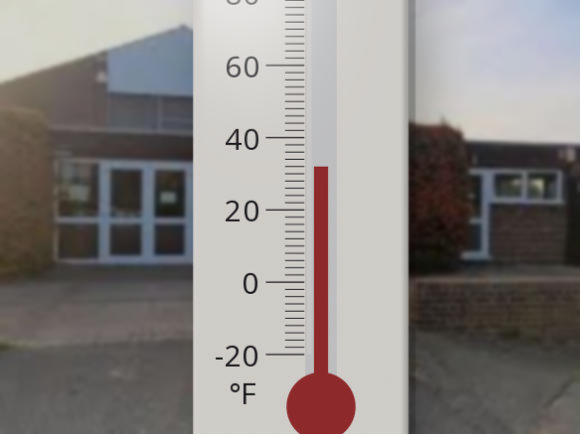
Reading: value=32 unit=°F
